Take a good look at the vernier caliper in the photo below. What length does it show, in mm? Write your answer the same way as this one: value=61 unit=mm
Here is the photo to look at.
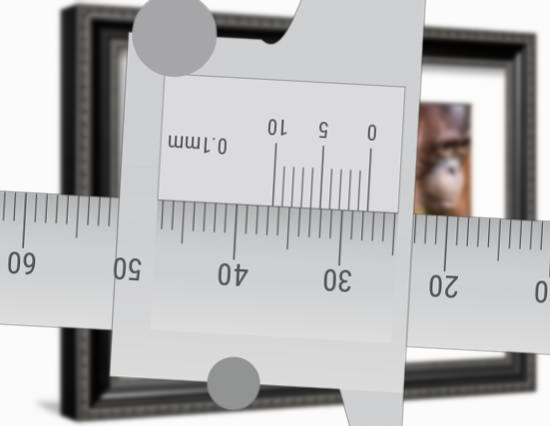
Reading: value=27.6 unit=mm
